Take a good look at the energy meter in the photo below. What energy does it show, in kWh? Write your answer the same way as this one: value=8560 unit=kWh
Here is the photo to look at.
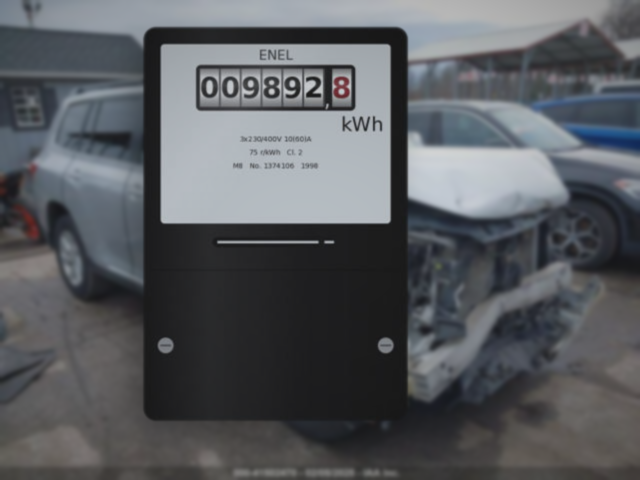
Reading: value=9892.8 unit=kWh
